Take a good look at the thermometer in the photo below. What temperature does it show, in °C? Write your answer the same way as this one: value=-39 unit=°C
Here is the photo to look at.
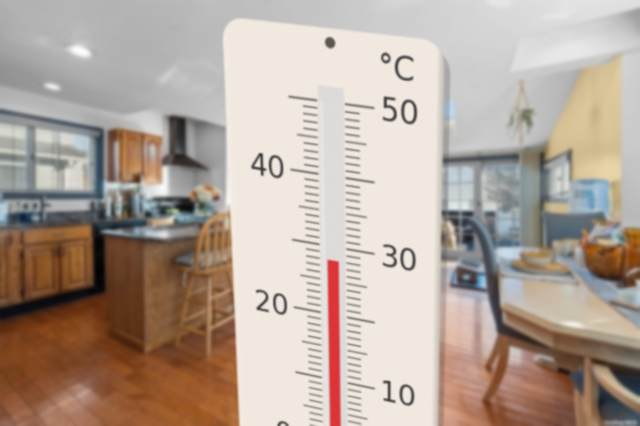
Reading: value=28 unit=°C
